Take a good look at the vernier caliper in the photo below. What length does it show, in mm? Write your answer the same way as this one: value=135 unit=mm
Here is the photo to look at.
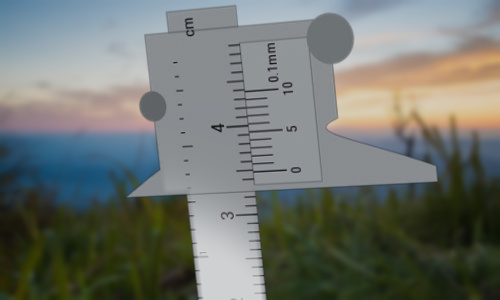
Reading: value=34.8 unit=mm
